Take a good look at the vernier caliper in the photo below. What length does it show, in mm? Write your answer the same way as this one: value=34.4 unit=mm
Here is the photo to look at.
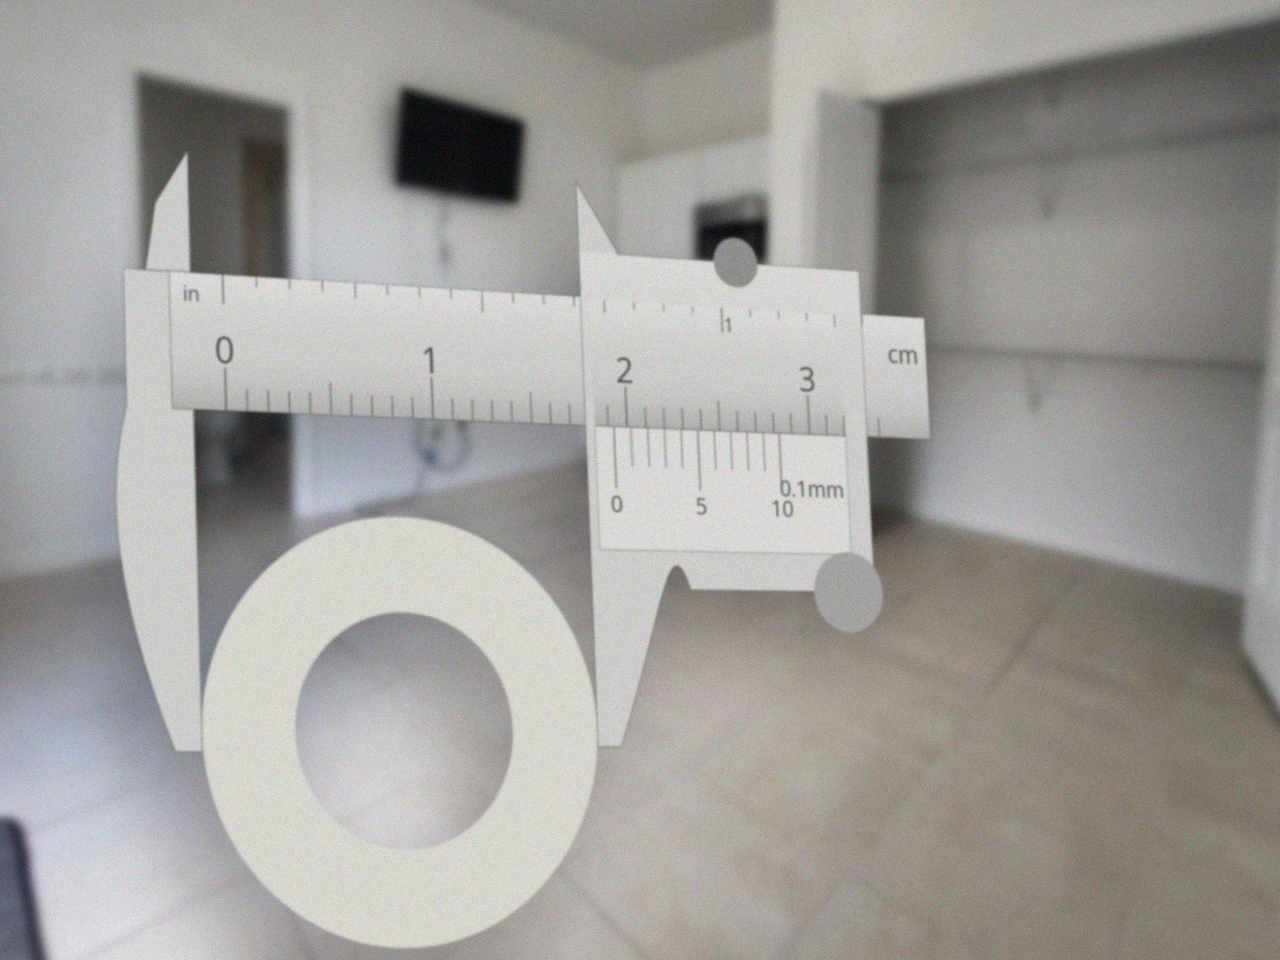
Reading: value=19.3 unit=mm
